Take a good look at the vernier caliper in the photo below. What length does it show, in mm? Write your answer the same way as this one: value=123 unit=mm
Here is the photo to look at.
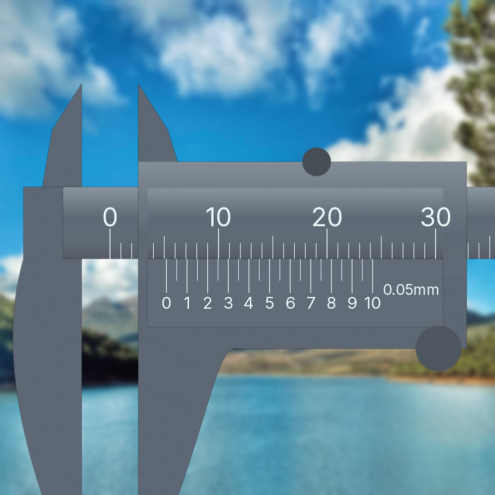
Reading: value=5.2 unit=mm
